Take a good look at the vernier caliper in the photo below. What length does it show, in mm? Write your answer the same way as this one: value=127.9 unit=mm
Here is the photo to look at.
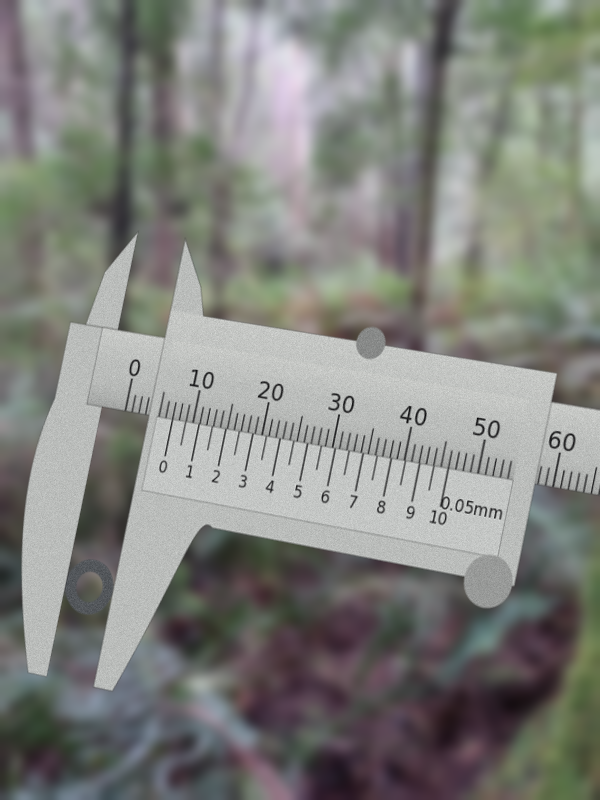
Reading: value=7.0 unit=mm
